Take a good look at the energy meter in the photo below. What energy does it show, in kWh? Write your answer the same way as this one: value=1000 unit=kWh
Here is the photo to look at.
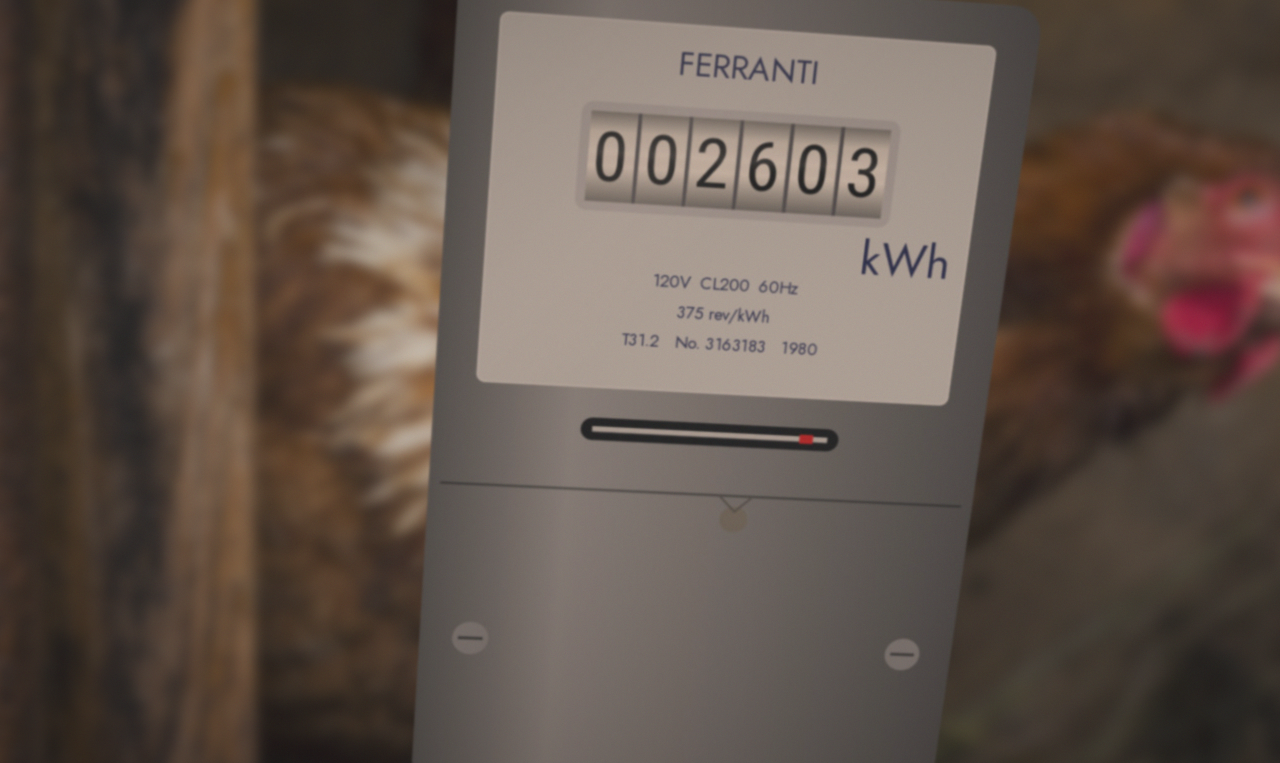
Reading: value=2603 unit=kWh
